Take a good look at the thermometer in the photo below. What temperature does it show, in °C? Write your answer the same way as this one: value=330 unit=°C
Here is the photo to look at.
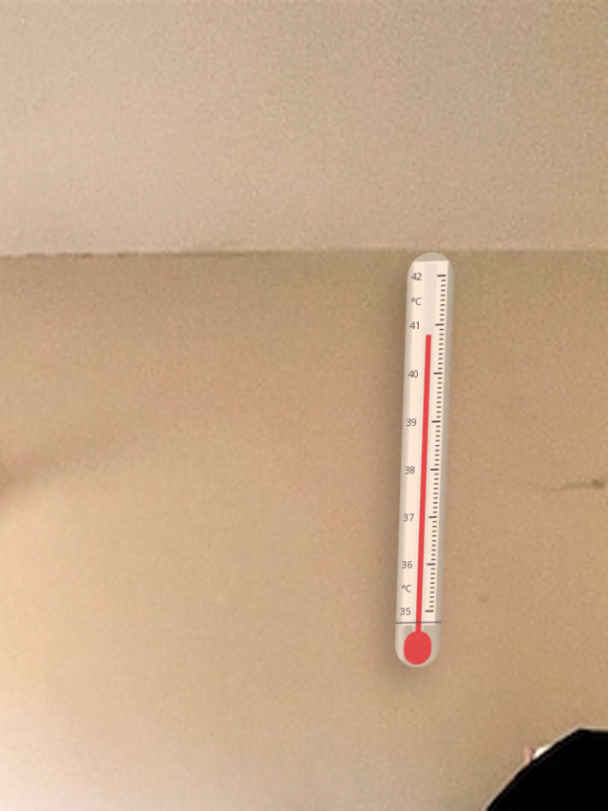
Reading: value=40.8 unit=°C
